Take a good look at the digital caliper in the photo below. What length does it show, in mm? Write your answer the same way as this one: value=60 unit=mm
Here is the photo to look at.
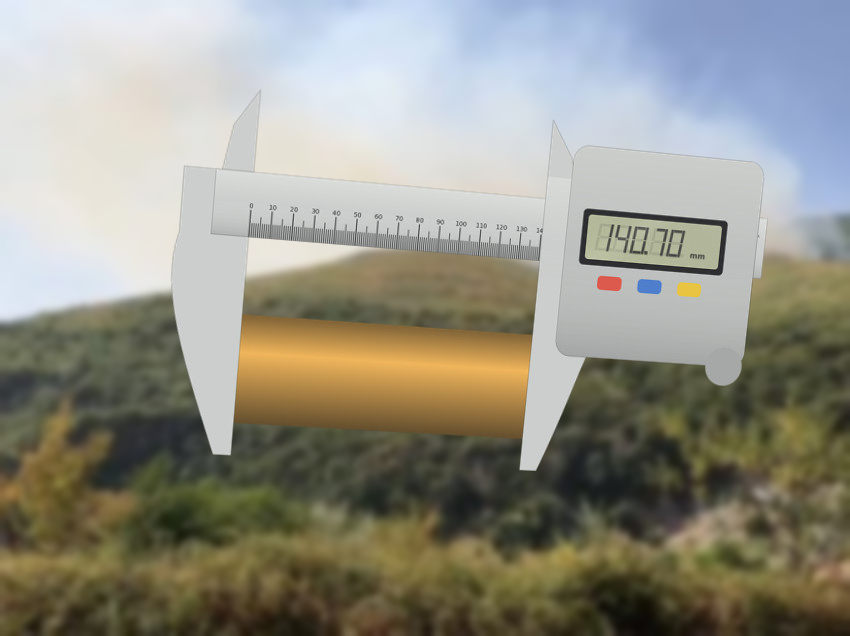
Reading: value=140.70 unit=mm
